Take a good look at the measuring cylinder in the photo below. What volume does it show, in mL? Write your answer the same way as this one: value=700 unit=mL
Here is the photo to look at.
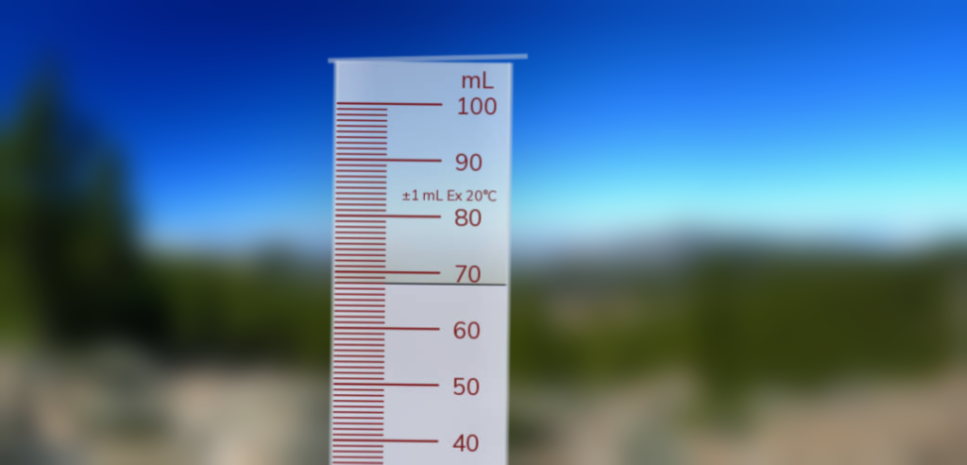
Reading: value=68 unit=mL
